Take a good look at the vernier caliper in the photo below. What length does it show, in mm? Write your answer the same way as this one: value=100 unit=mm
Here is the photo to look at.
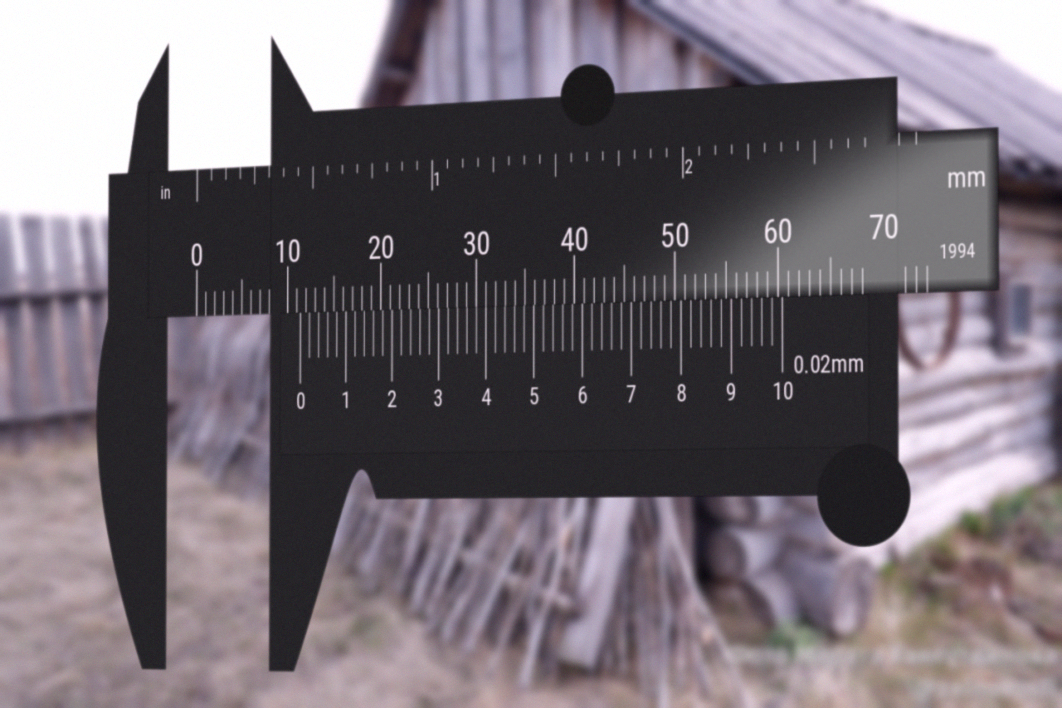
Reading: value=11.4 unit=mm
